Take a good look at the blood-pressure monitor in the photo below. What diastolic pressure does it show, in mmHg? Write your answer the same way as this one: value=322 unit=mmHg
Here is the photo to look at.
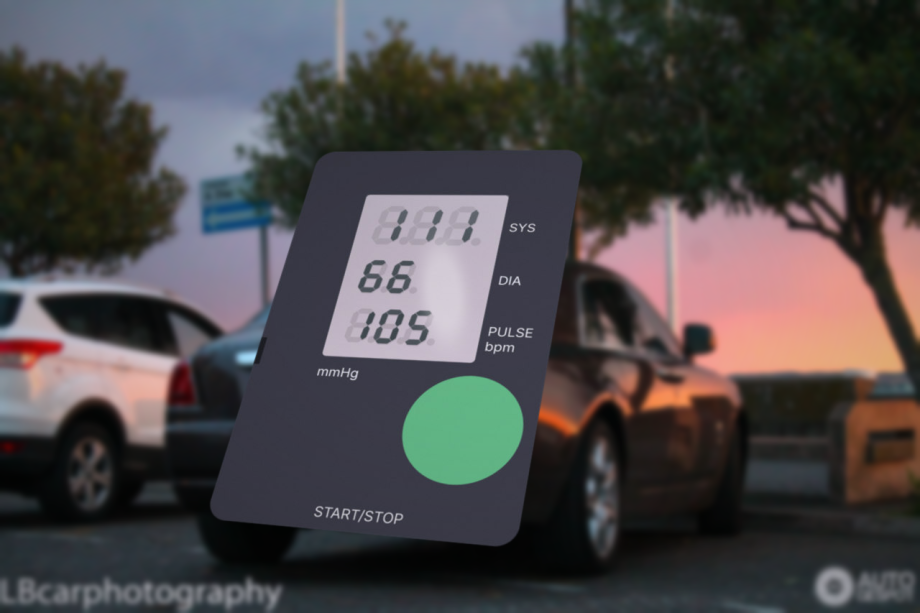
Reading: value=66 unit=mmHg
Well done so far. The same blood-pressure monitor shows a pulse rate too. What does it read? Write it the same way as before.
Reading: value=105 unit=bpm
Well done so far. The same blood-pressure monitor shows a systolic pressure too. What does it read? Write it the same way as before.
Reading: value=111 unit=mmHg
